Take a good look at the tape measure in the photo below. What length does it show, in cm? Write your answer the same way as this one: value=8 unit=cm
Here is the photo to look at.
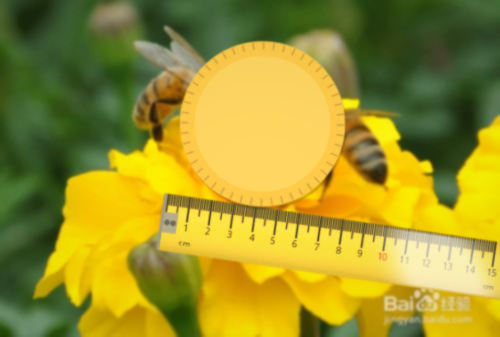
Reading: value=7.5 unit=cm
